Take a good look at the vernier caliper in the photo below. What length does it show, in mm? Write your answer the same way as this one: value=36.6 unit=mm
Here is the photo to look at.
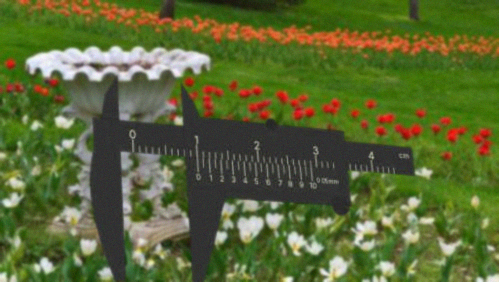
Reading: value=10.0 unit=mm
